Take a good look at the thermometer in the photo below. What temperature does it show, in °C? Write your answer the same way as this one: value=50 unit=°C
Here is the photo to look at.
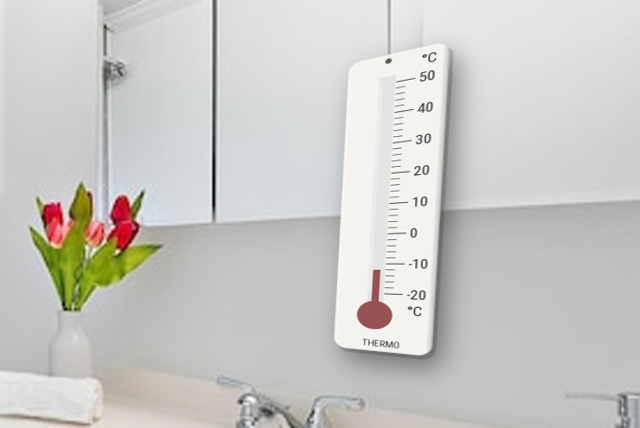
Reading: value=-12 unit=°C
